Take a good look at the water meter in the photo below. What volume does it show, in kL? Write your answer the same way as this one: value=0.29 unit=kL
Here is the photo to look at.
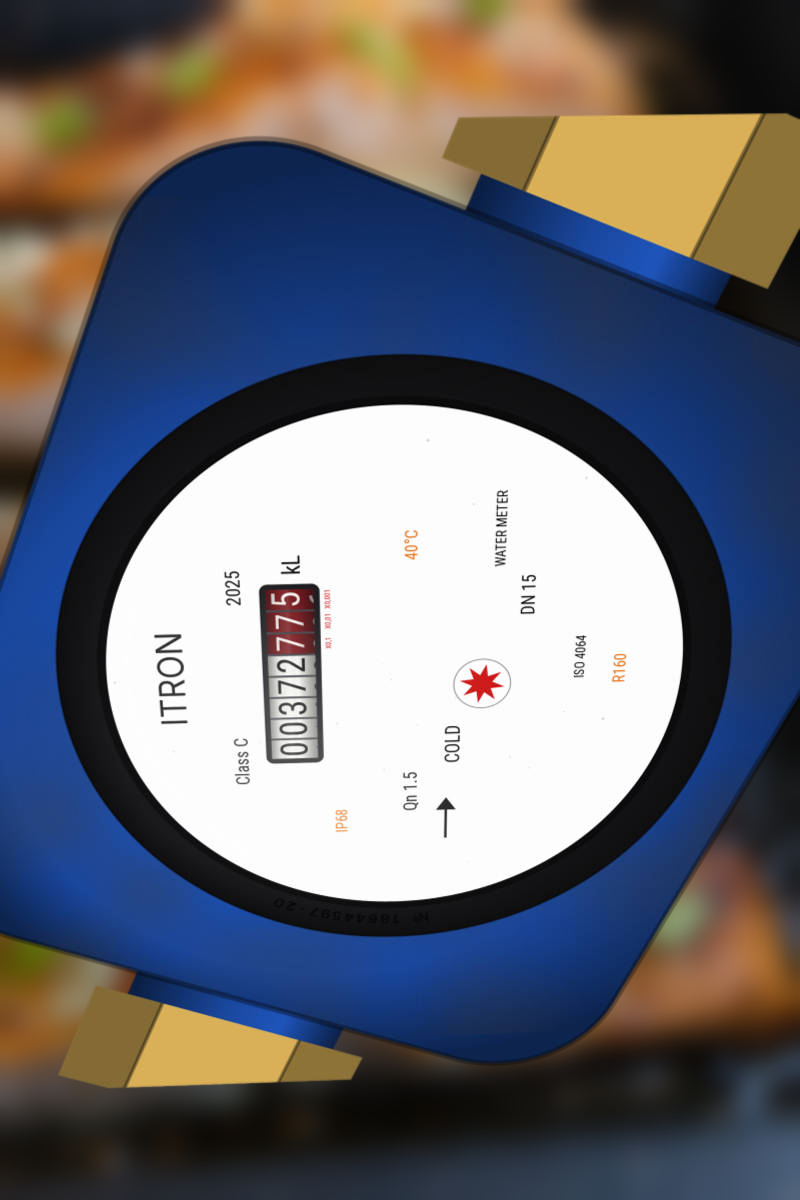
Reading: value=372.775 unit=kL
